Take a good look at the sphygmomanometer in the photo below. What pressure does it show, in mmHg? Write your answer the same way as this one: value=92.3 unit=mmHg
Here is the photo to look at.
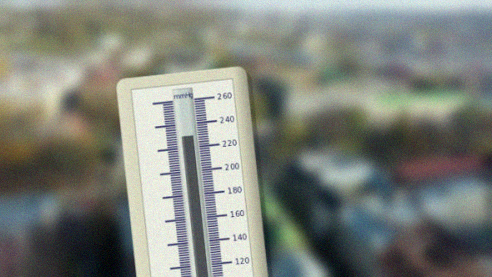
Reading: value=230 unit=mmHg
